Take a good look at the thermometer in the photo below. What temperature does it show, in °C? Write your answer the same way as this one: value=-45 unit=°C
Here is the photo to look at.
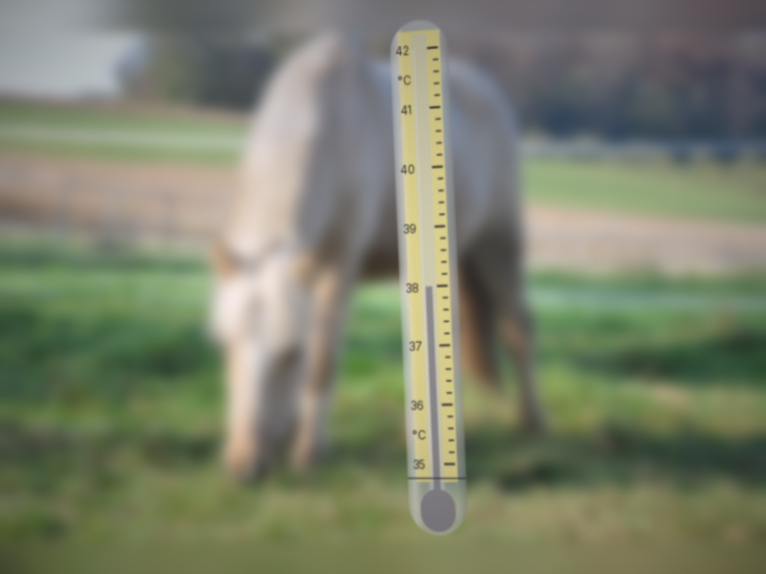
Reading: value=38 unit=°C
